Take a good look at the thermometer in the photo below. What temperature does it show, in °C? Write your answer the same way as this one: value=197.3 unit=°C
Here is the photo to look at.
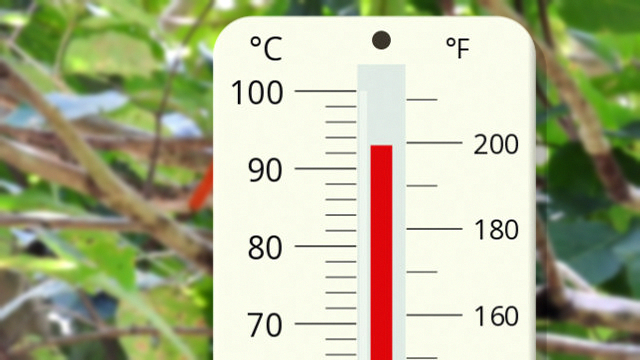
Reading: value=93 unit=°C
